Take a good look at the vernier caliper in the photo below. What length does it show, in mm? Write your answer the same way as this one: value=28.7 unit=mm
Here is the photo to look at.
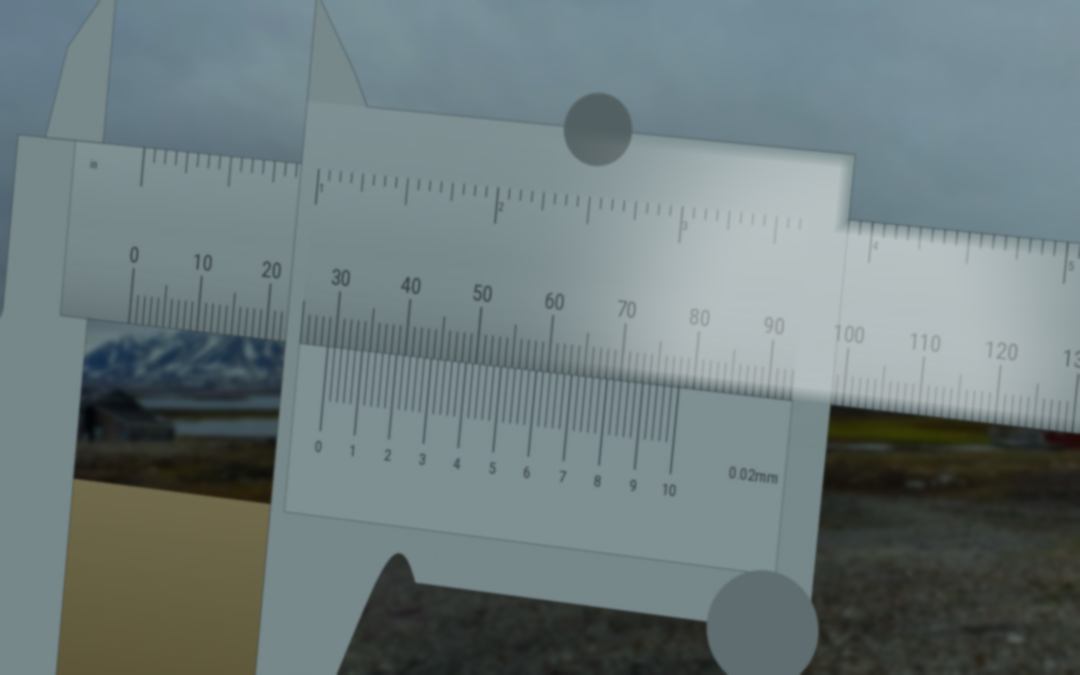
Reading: value=29.0 unit=mm
